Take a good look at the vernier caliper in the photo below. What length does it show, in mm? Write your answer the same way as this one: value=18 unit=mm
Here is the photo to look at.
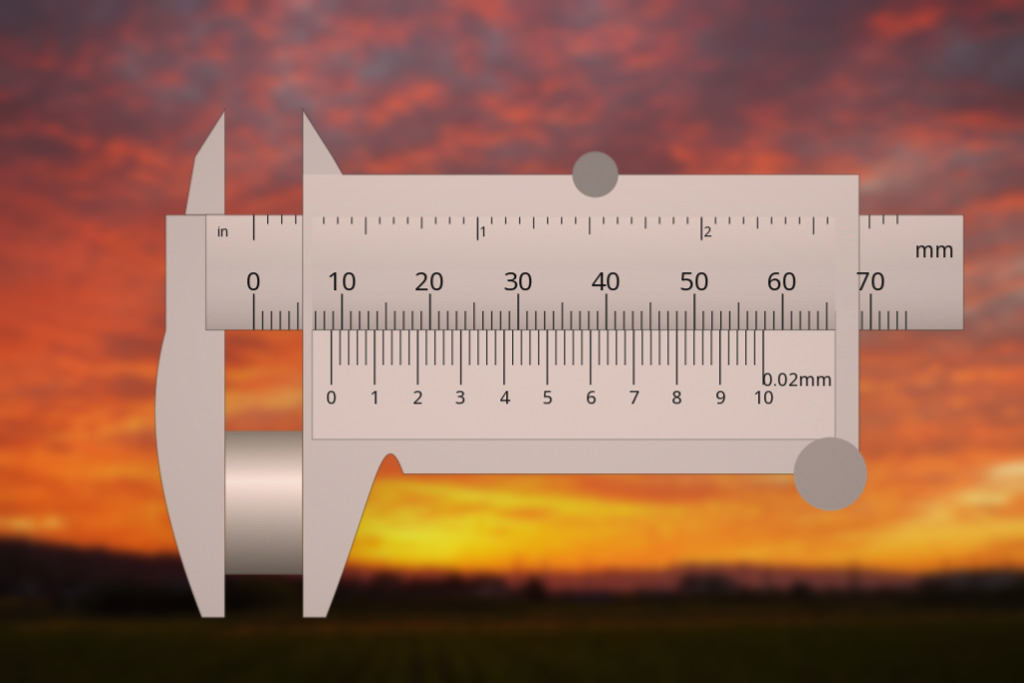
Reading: value=8.8 unit=mm
